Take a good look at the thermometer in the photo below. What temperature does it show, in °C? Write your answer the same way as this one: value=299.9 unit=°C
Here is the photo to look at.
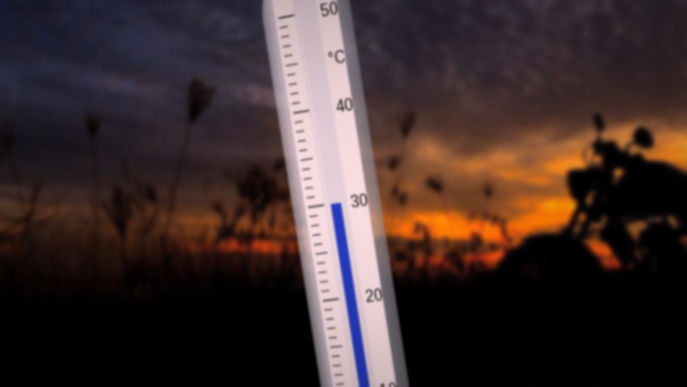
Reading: value=30 unit=°C
